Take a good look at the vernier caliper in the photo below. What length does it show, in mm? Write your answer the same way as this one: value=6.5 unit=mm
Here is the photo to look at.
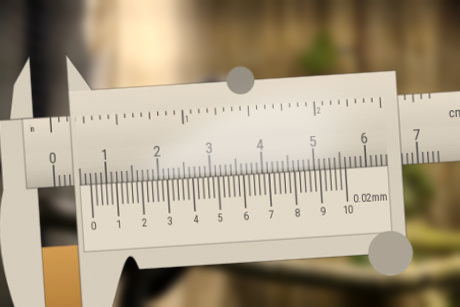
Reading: value=7.0 unit=mm
